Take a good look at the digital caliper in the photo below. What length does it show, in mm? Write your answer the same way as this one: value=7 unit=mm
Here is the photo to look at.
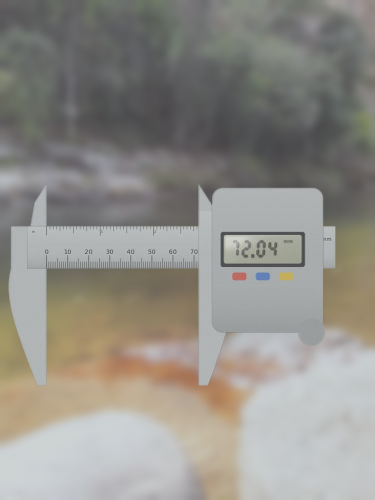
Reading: value=72.04 unit=mm
